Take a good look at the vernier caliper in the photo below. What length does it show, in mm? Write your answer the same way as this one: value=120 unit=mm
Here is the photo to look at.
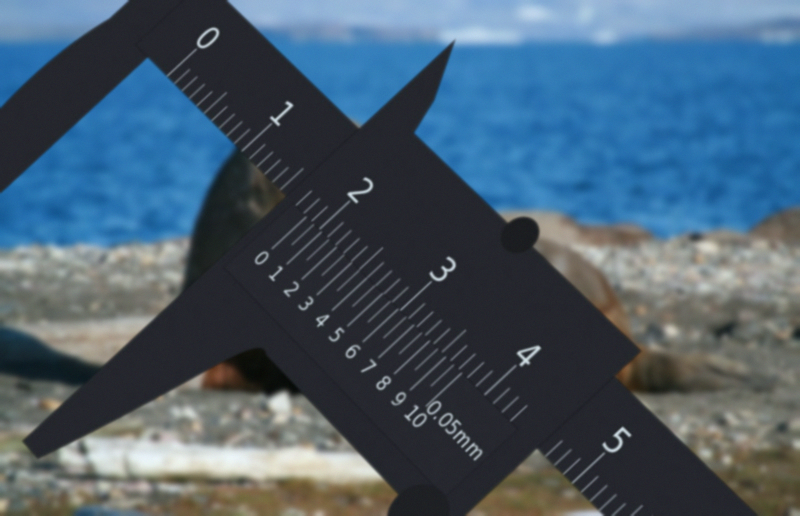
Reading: value=18.4 unit=mm
